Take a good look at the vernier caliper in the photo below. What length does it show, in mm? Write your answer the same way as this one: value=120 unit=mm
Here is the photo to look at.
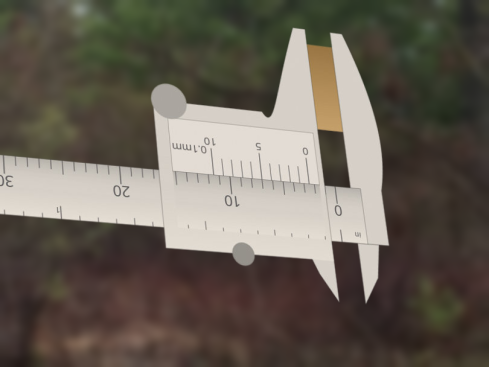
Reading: value=2.5 unit=mm
